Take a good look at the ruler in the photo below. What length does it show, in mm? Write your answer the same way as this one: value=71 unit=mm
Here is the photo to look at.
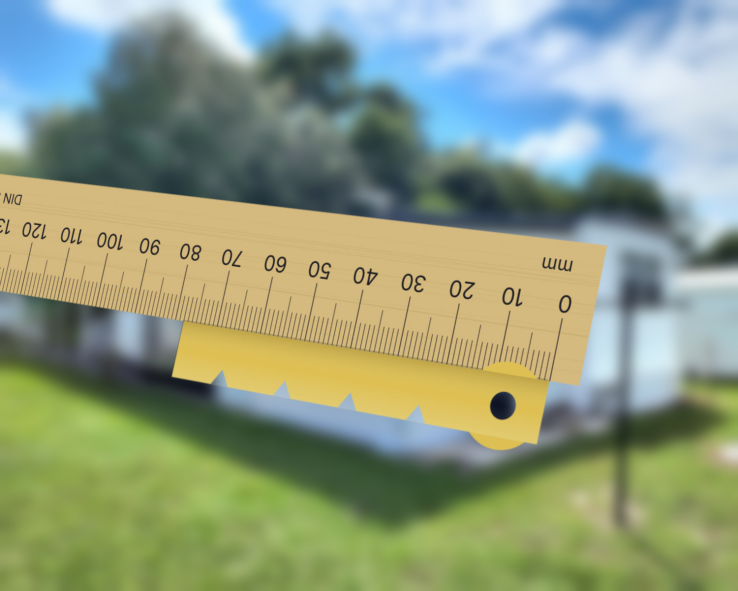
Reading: value=78 unit=mm
